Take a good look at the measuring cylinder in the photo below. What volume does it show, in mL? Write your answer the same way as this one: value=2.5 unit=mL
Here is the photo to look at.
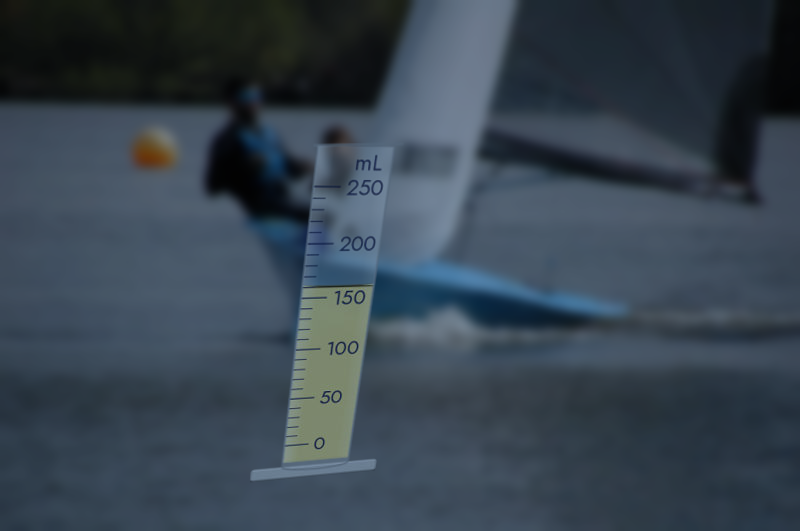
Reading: value=160 unit=mL
